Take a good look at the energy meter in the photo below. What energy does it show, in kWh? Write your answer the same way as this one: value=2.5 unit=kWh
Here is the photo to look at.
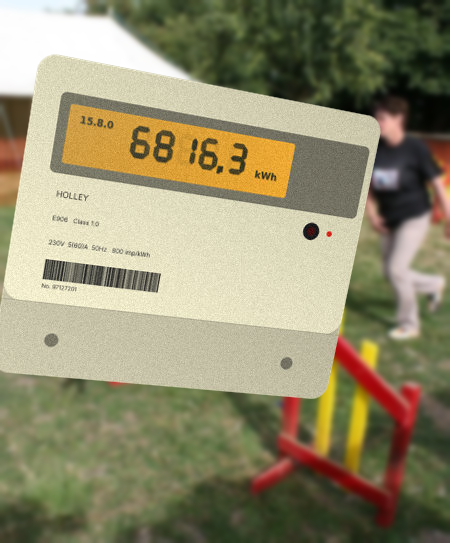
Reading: value=6816.3 unit=kWh
